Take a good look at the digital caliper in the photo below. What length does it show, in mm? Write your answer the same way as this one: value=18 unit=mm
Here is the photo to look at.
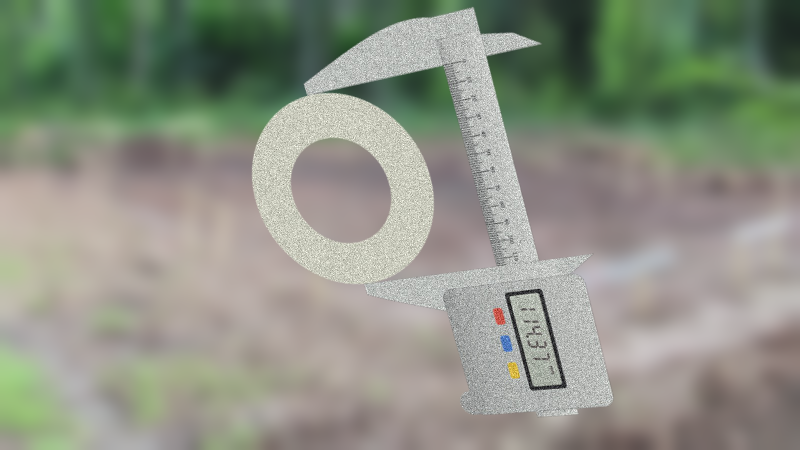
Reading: value=114.37 unit=mm
